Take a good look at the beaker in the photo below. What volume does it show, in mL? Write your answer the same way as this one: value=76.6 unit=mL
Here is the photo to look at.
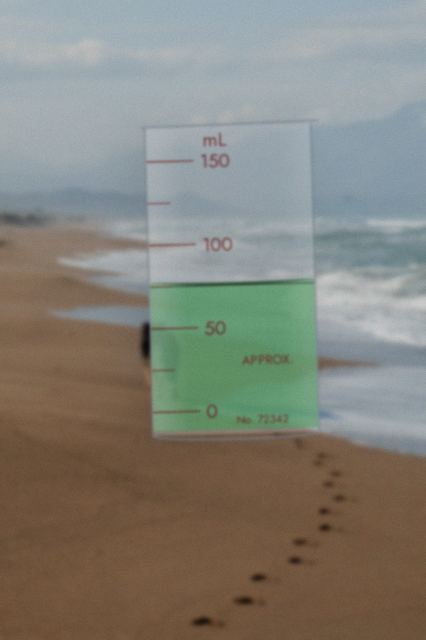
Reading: value=75 unit=mL
